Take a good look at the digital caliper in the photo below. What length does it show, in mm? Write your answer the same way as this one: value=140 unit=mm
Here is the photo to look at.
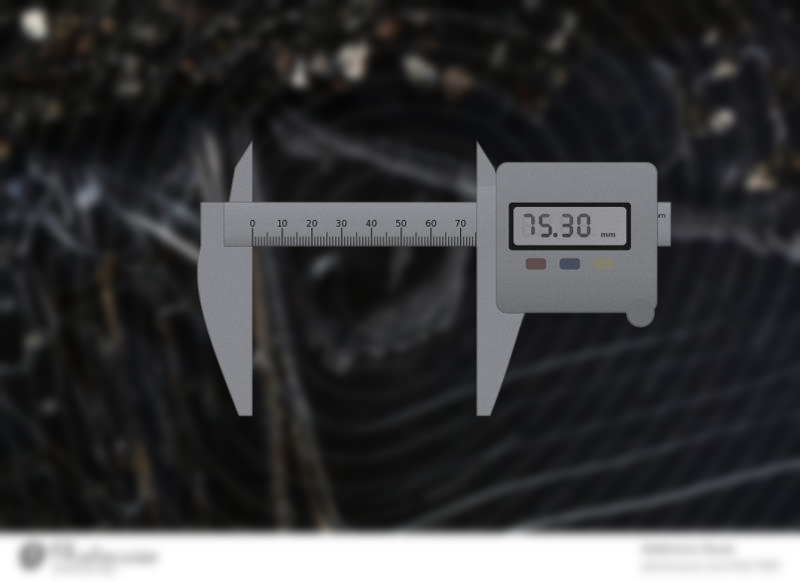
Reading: value=75.30 unit=mm
